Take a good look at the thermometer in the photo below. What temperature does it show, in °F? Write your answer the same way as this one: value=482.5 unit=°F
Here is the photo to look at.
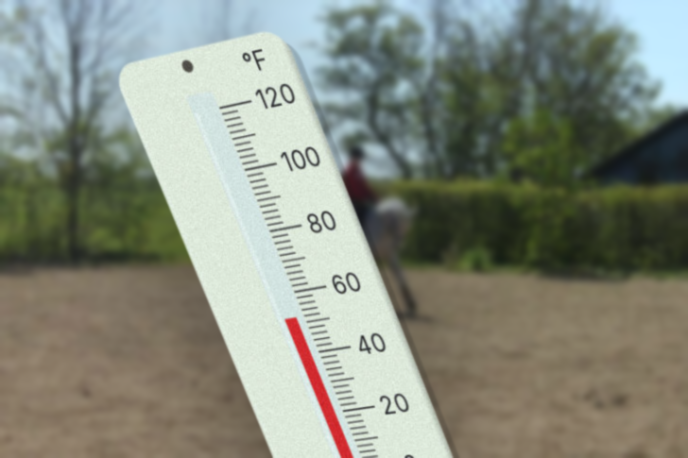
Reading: value=52 unit=°F
